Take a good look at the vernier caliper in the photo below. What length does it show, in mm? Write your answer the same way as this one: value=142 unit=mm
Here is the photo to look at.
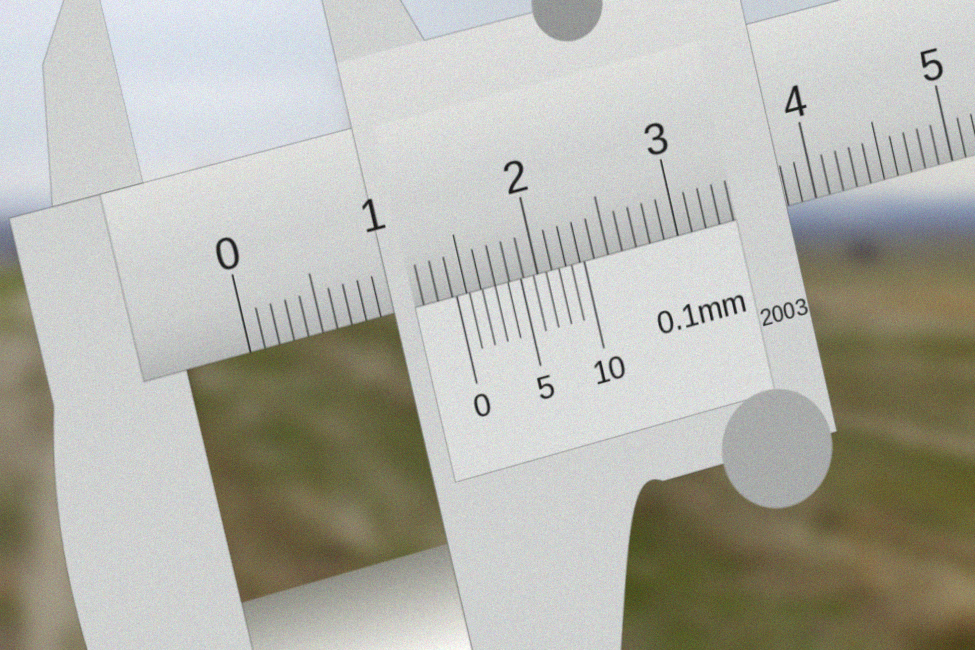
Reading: value=14.3 unit=mm
